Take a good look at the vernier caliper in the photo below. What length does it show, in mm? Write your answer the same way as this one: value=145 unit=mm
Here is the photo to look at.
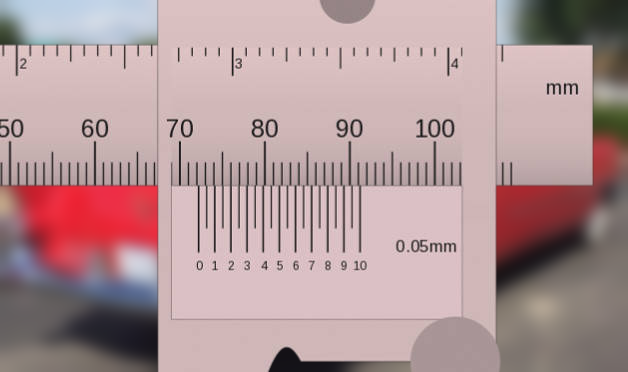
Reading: value=72.2 unit=mm
